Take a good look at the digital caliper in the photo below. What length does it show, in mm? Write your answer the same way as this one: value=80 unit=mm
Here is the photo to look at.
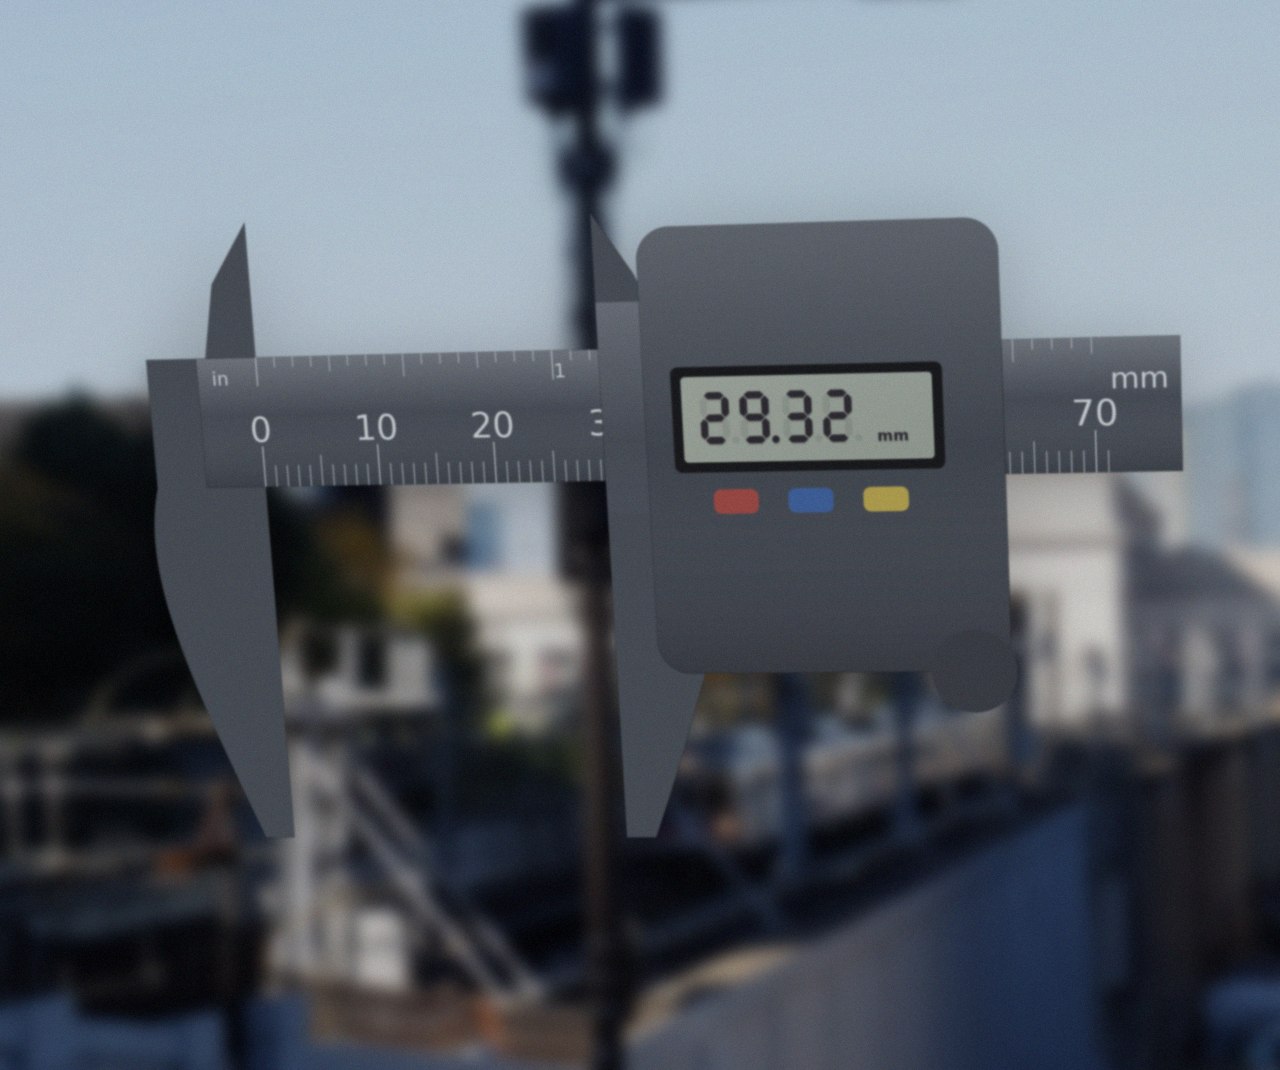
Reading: value=29.32 unit=mm
